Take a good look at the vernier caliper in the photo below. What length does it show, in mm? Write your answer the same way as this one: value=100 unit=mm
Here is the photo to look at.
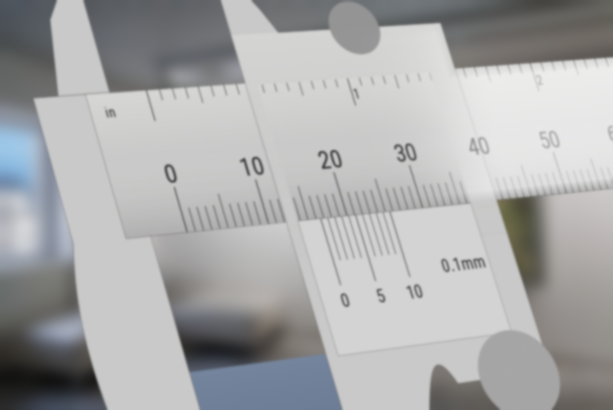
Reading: value=16.6 unit=mm
